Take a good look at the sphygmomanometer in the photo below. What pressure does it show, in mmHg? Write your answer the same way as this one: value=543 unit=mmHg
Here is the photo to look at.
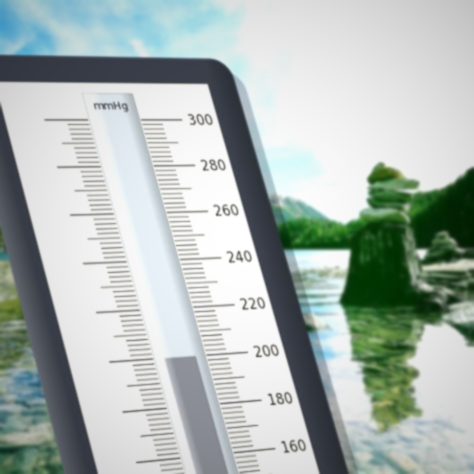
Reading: value=200 unit=mmHg
